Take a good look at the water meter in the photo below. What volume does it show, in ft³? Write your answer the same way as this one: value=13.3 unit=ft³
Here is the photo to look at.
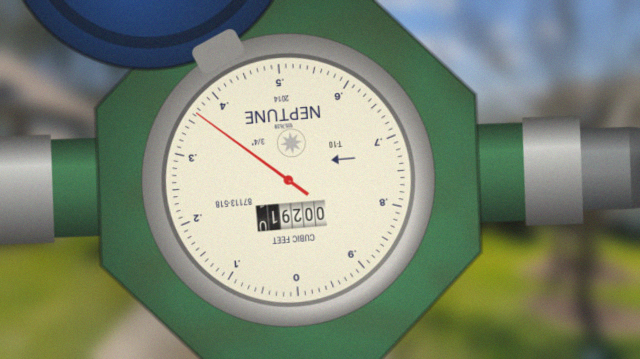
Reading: value=2910.36 unit=ft³
